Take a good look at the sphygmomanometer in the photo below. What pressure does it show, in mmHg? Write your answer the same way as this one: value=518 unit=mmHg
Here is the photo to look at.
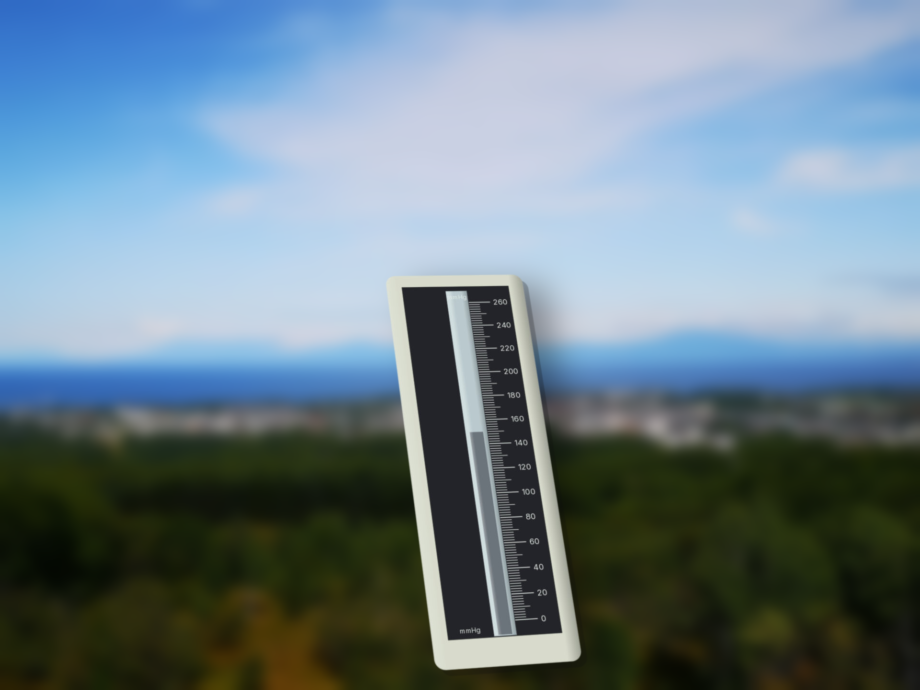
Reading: value=150 unit=mmHg
